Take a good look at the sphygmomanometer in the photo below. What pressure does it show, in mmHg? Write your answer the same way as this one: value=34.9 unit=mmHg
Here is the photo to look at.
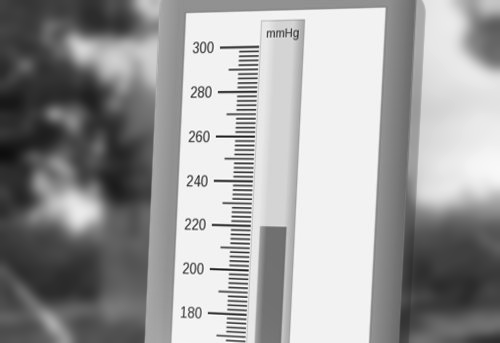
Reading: value=220 unit=mmHg
